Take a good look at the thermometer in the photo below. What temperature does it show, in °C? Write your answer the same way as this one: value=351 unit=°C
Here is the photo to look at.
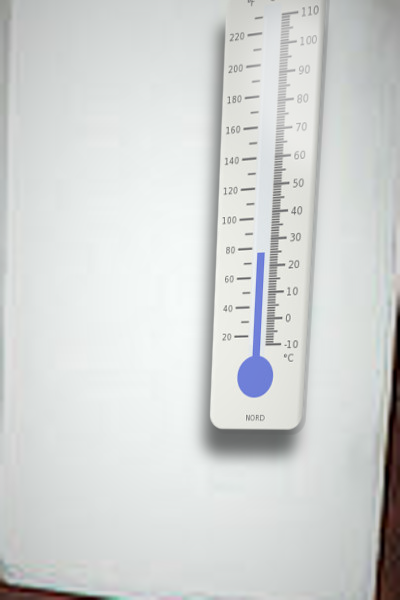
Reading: value=25 unit=°C
